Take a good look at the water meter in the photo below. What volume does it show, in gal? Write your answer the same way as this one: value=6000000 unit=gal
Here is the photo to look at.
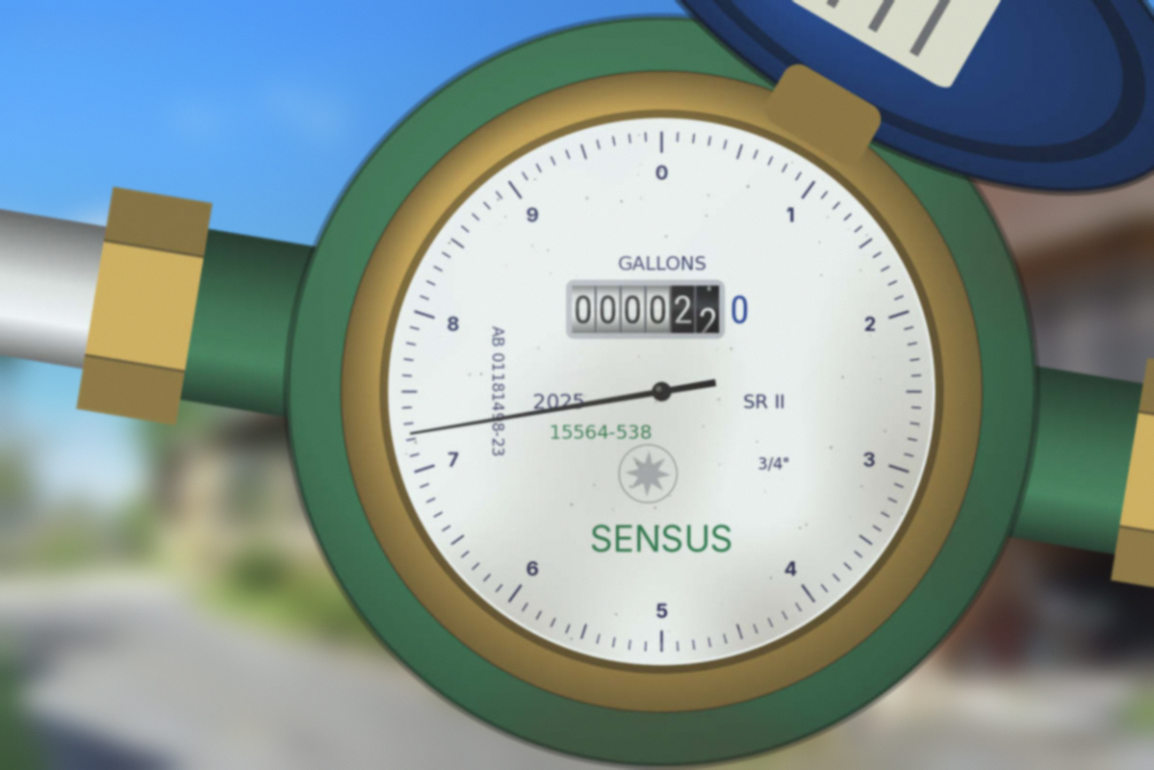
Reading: value=217.2 unit=gal
